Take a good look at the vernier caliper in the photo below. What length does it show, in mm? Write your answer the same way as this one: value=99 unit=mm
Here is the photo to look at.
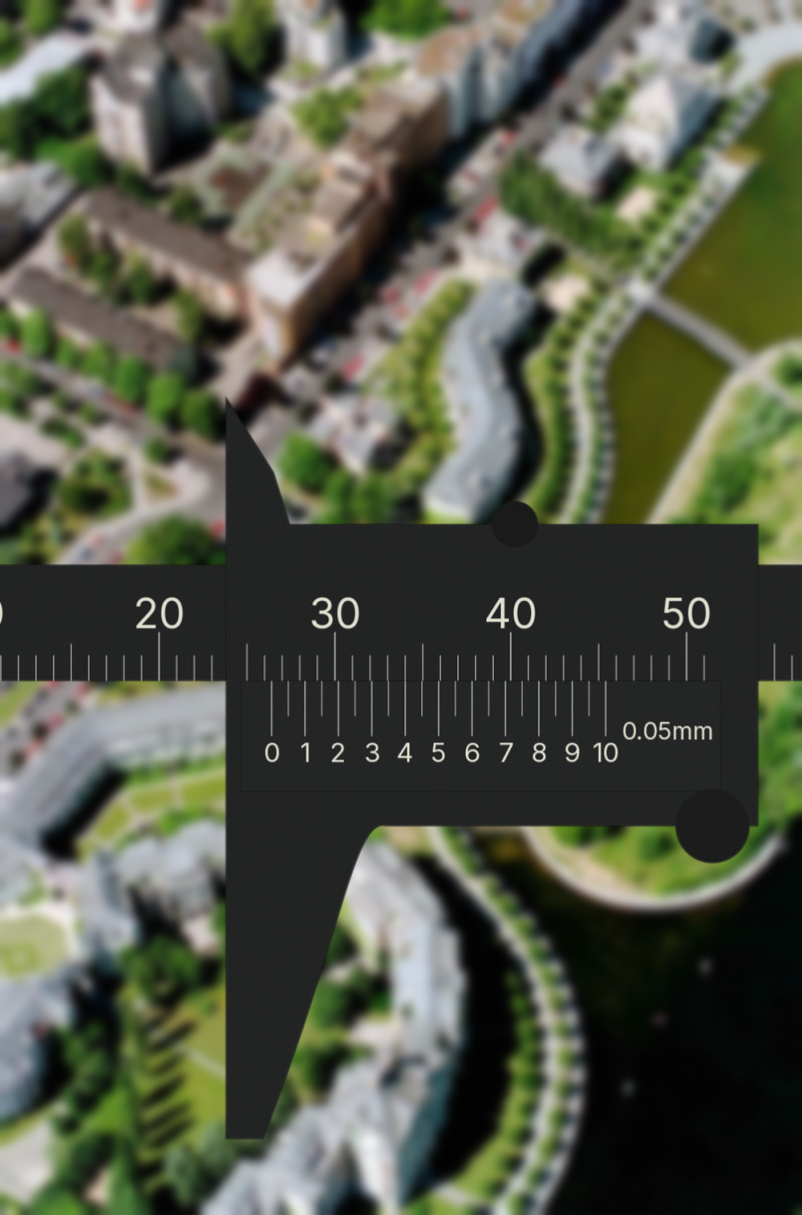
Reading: value=26.4 unit=mm
